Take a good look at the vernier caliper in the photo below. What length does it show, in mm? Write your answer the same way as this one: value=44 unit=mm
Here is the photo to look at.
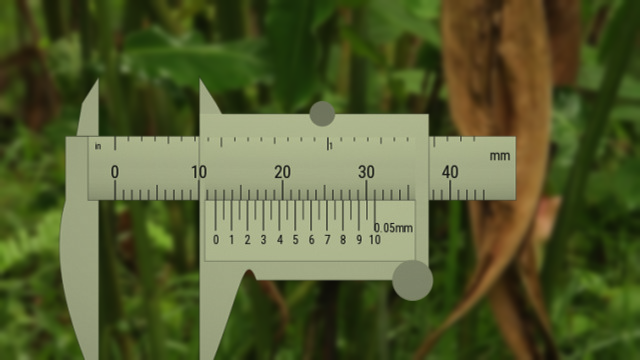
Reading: value=12.0 unit=mm
